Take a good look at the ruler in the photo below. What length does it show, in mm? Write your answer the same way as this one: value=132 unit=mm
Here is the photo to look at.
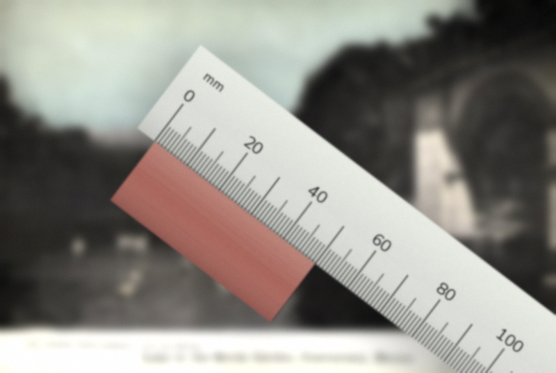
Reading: value=50 unit=mm
